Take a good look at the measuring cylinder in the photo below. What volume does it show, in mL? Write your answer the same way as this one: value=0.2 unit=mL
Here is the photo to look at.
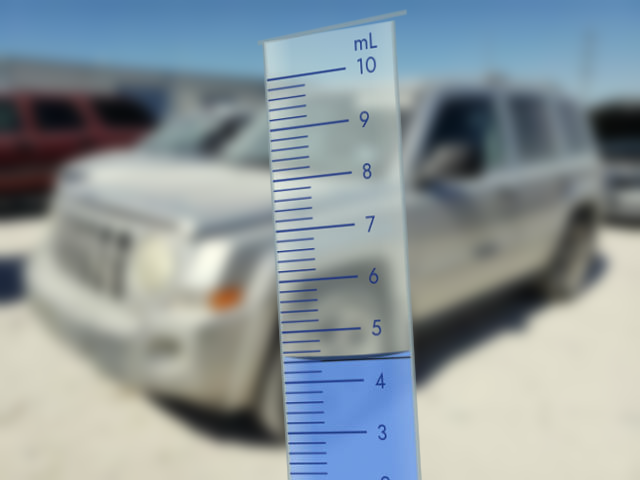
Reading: value=4.4 unit=mL
